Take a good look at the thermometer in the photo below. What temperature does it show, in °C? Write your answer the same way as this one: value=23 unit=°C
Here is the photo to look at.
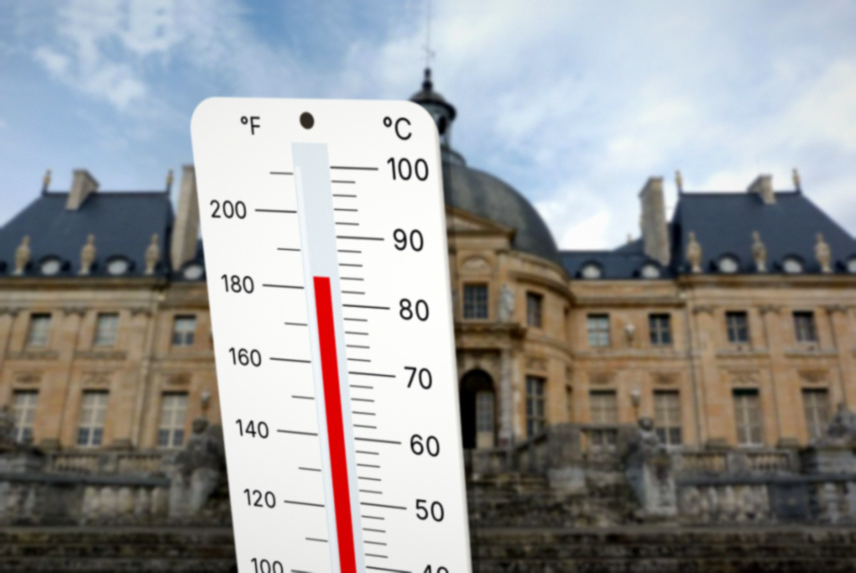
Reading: value=84 unit=°C
